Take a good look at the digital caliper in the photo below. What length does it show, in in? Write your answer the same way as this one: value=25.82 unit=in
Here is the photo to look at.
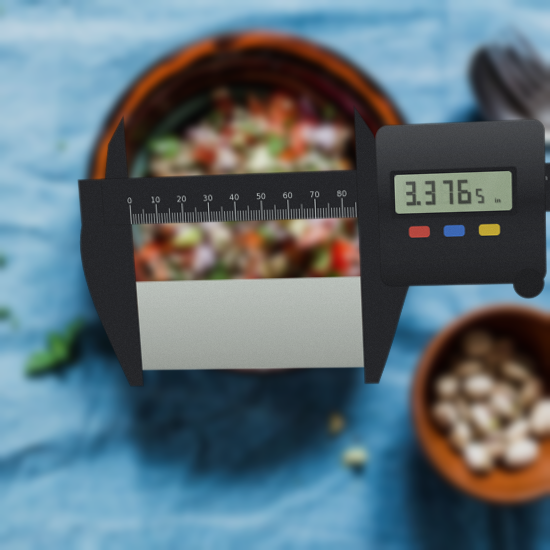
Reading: value=3.3765 unit=in
